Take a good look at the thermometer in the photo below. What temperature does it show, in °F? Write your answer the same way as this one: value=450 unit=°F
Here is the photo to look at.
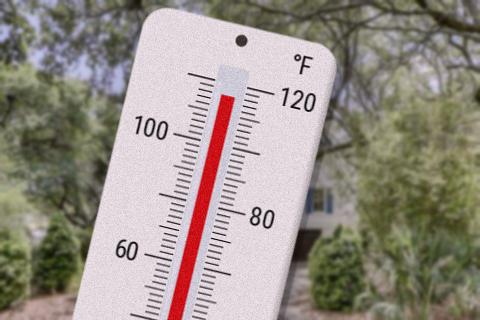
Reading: value=116 unit=°F
